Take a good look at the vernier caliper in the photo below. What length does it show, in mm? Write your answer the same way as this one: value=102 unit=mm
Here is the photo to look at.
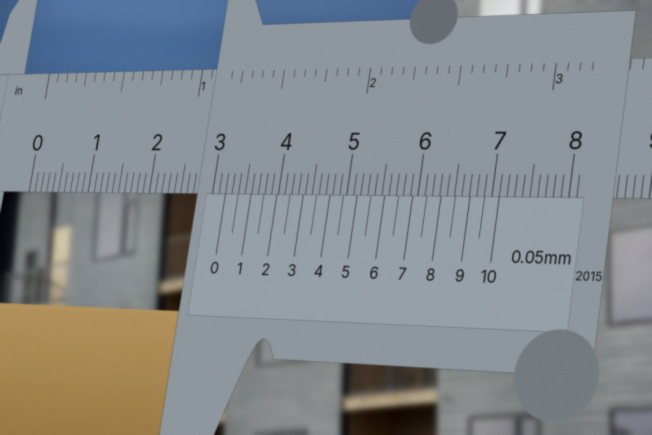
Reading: value=32.0 unit=mm
